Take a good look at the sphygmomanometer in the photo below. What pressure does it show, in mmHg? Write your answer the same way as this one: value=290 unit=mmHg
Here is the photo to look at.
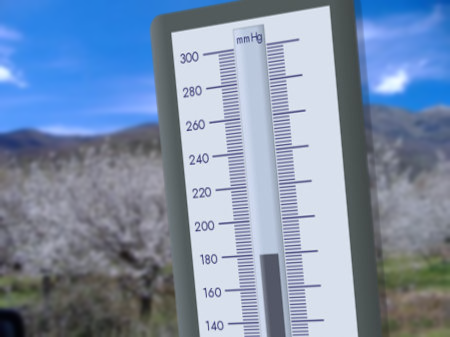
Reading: value=180 unit=mmHg
